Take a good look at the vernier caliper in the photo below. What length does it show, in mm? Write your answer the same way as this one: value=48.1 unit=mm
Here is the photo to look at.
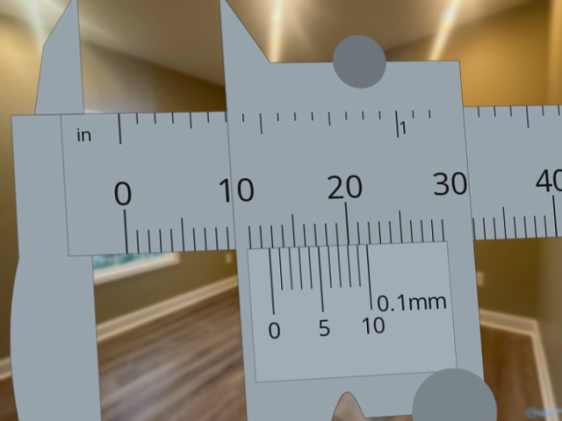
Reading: value=12.7 unit=mm
